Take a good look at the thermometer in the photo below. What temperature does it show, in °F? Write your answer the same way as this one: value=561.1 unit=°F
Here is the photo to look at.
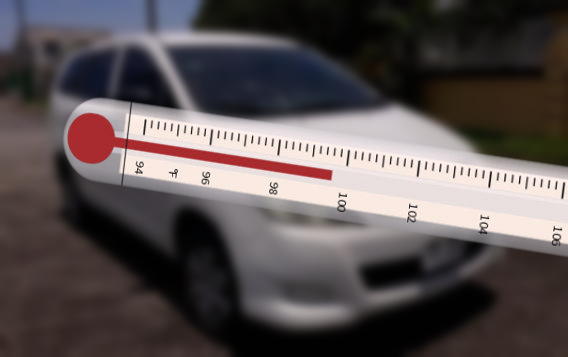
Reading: value=99.6 unit=°F
